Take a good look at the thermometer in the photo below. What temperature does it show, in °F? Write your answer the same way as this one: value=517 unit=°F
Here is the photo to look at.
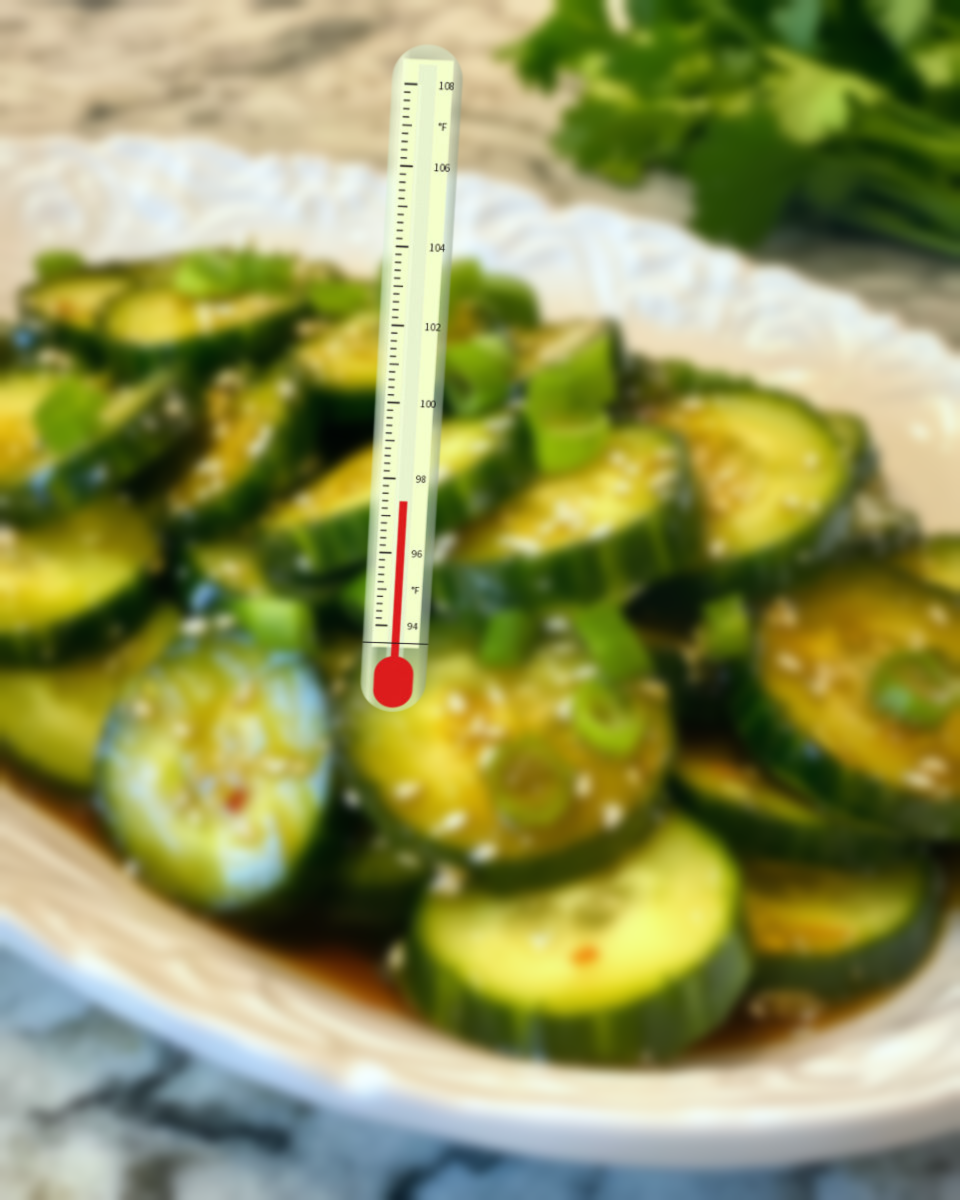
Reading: value=97.4 unit=°F
